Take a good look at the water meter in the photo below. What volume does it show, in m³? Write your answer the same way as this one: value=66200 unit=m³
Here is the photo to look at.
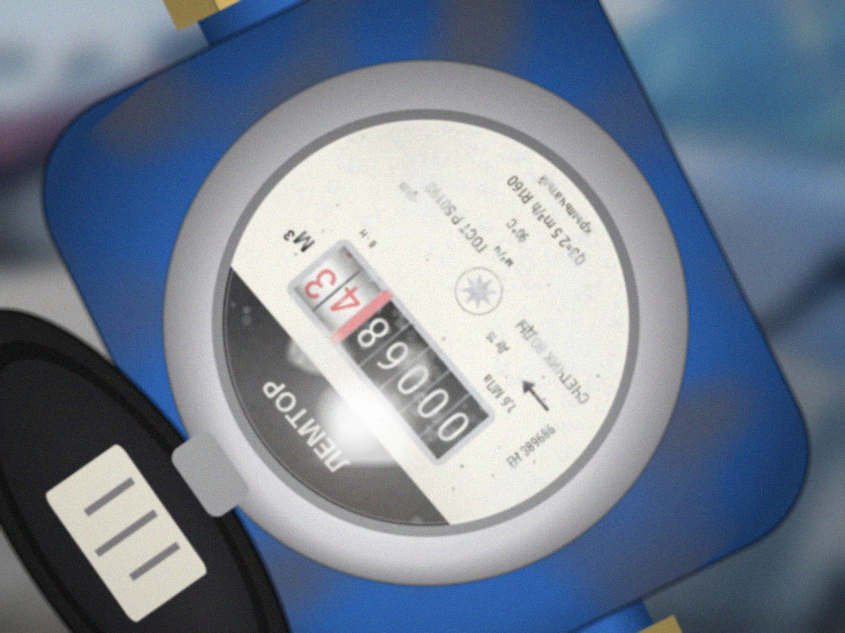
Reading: value=68.43 unit=m³
